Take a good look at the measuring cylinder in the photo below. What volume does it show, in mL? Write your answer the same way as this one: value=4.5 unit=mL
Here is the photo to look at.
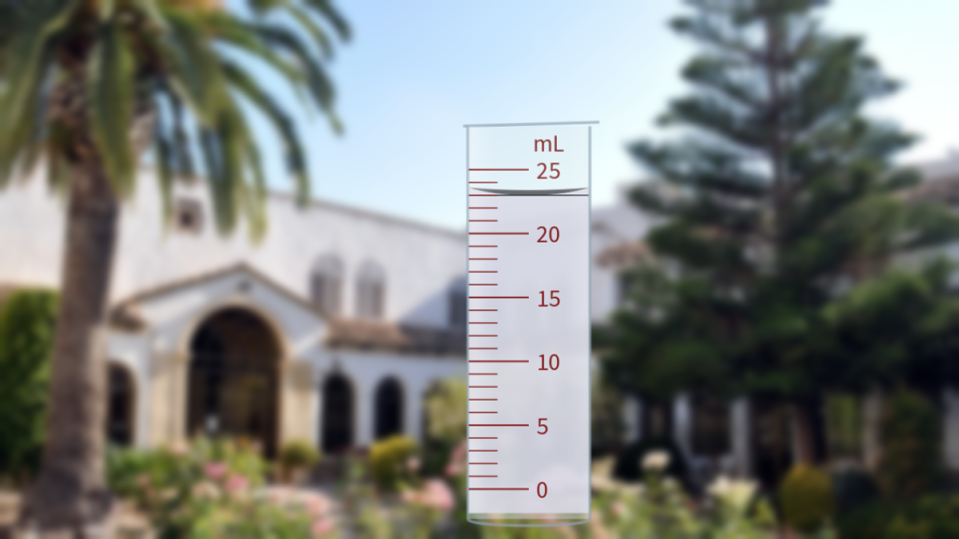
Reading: value=23 unit=mL
